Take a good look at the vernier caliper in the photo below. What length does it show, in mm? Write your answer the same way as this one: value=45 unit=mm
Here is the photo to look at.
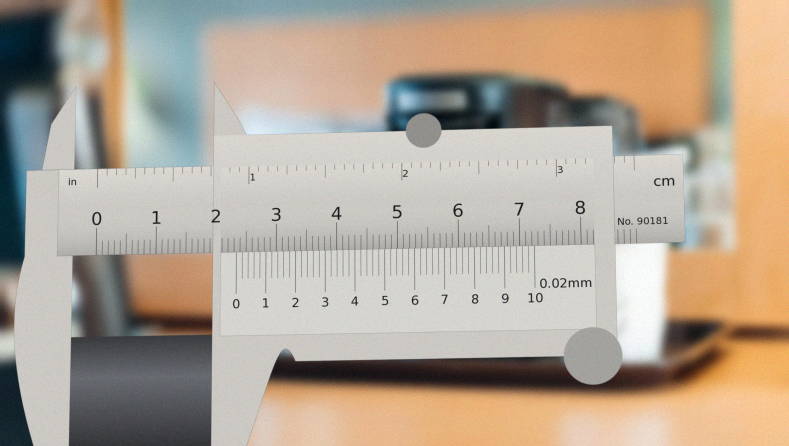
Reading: value=23.4 unit=mm
